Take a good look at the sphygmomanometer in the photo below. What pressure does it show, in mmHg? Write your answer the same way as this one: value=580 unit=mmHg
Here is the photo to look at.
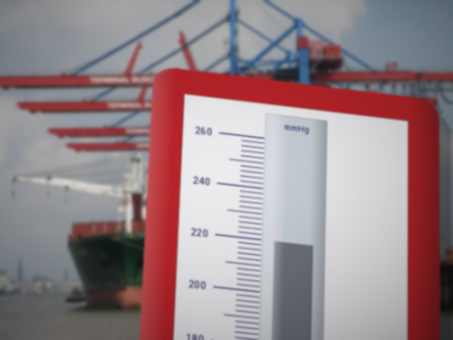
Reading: value=220 unit=mmHg
